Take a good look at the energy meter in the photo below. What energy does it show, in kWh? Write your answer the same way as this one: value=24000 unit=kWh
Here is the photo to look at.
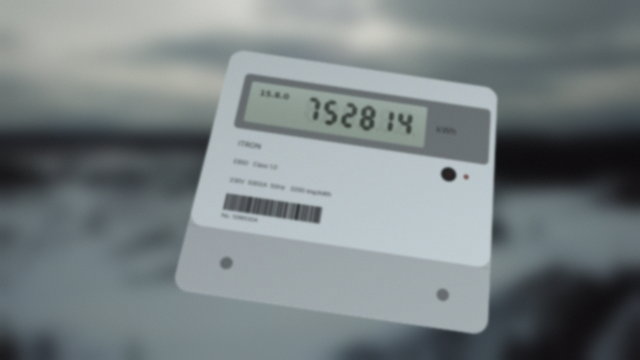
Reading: value=752814 unit=kWh
